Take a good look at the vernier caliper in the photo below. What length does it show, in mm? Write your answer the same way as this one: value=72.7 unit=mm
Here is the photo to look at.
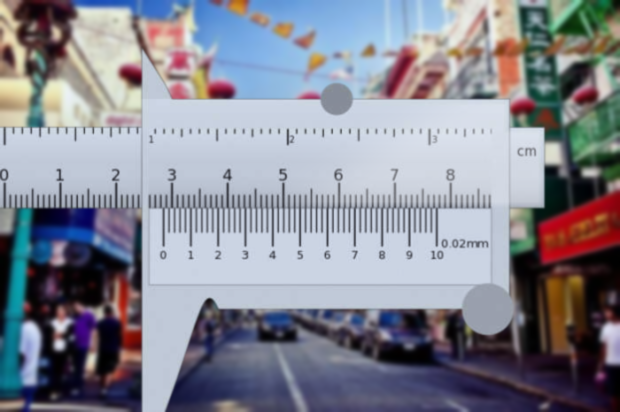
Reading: value=28.5 unit=mm
